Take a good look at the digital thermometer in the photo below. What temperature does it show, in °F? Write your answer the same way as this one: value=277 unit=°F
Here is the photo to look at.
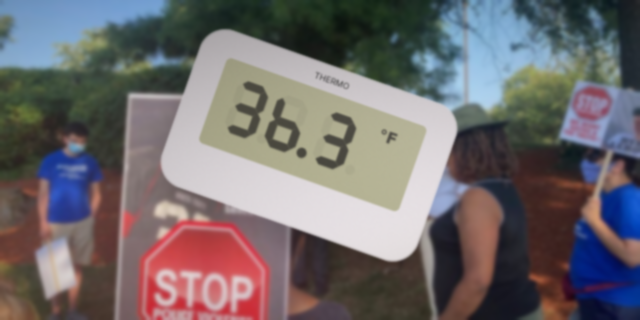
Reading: value=36.3 unit=°F
